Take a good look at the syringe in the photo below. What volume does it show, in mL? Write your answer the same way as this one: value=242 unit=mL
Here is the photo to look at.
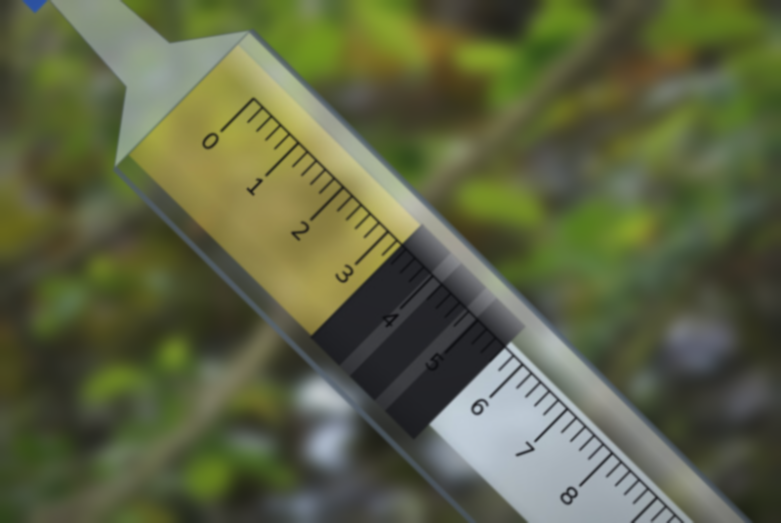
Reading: value=3.3 unit=mL
